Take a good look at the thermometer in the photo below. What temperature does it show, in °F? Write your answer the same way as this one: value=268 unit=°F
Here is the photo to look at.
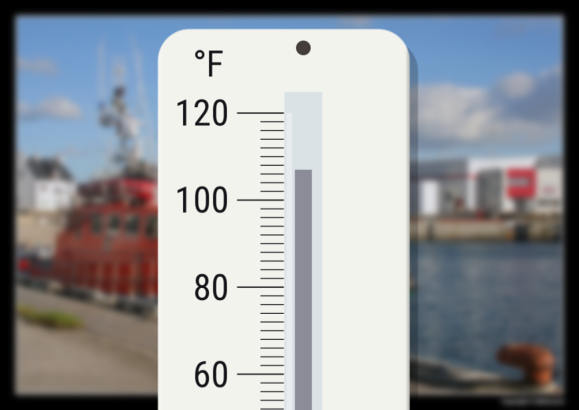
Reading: value=107 unit=°F
